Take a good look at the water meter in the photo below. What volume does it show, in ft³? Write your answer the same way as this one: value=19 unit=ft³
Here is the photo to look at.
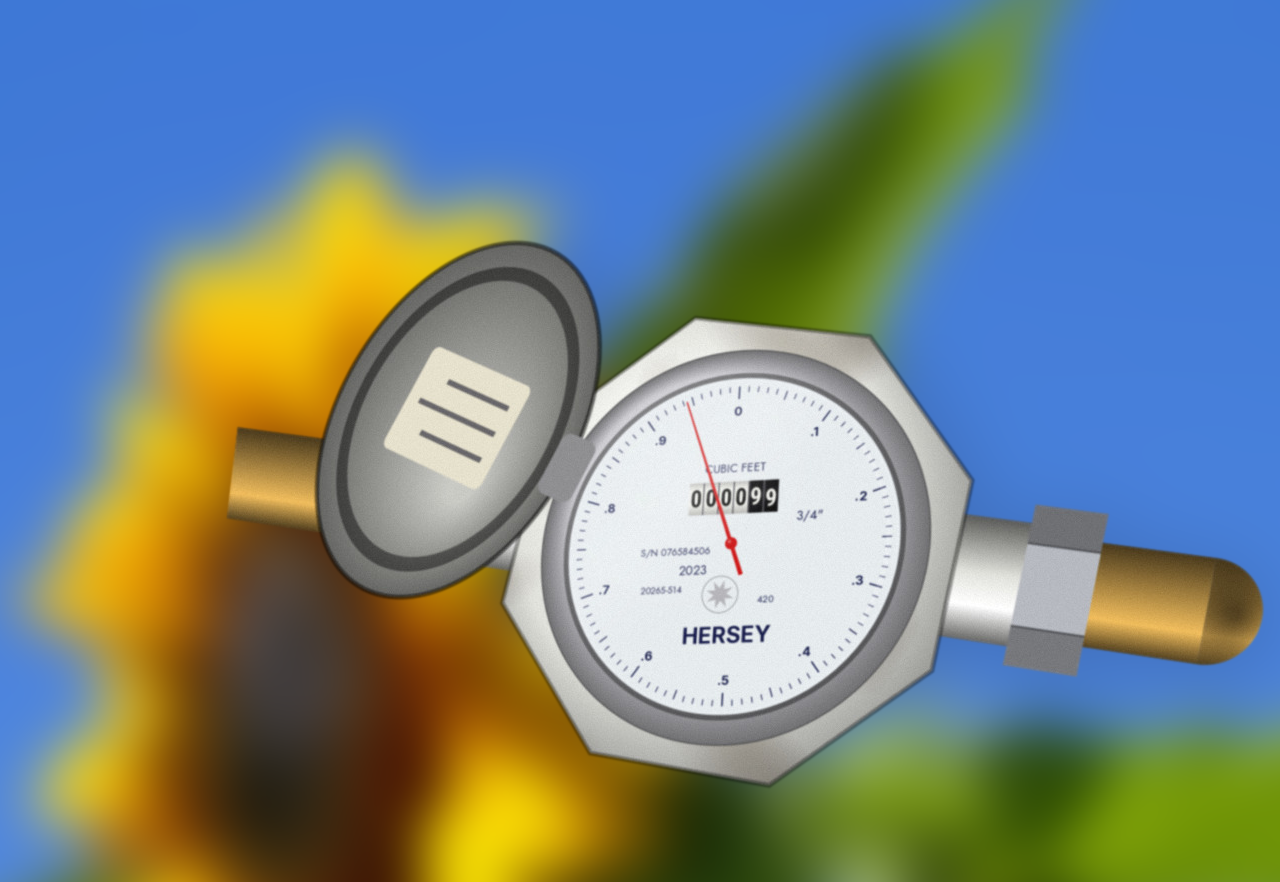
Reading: value=98.94 unit=ft³
